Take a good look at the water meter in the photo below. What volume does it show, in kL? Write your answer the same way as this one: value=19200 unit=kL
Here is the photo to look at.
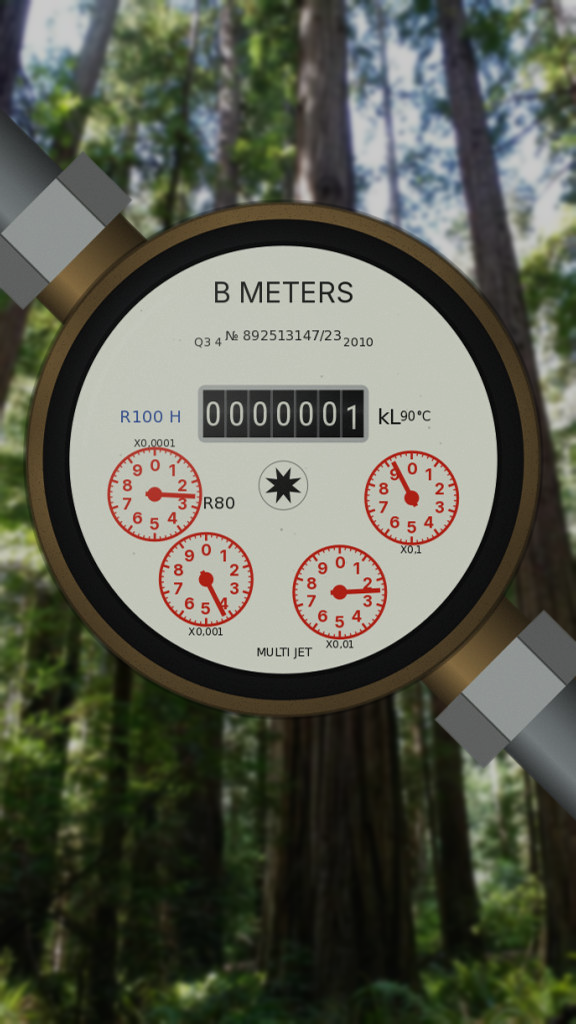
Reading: value=0.9242 unit=kL
